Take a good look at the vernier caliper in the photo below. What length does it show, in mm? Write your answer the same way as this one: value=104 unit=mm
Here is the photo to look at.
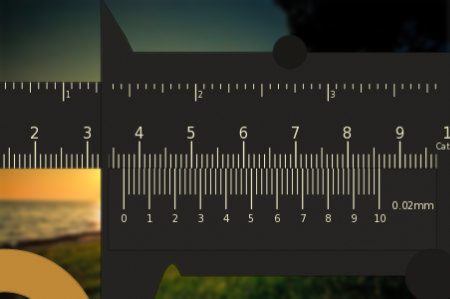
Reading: value=37.0 unit=mm
